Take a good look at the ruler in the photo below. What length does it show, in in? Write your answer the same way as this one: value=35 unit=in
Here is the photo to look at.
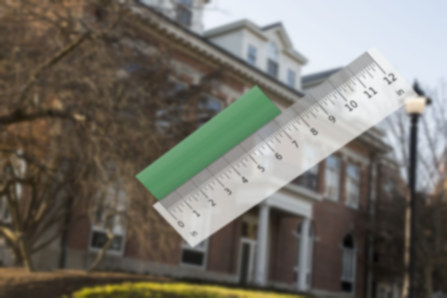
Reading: value=7.5 unit=in
